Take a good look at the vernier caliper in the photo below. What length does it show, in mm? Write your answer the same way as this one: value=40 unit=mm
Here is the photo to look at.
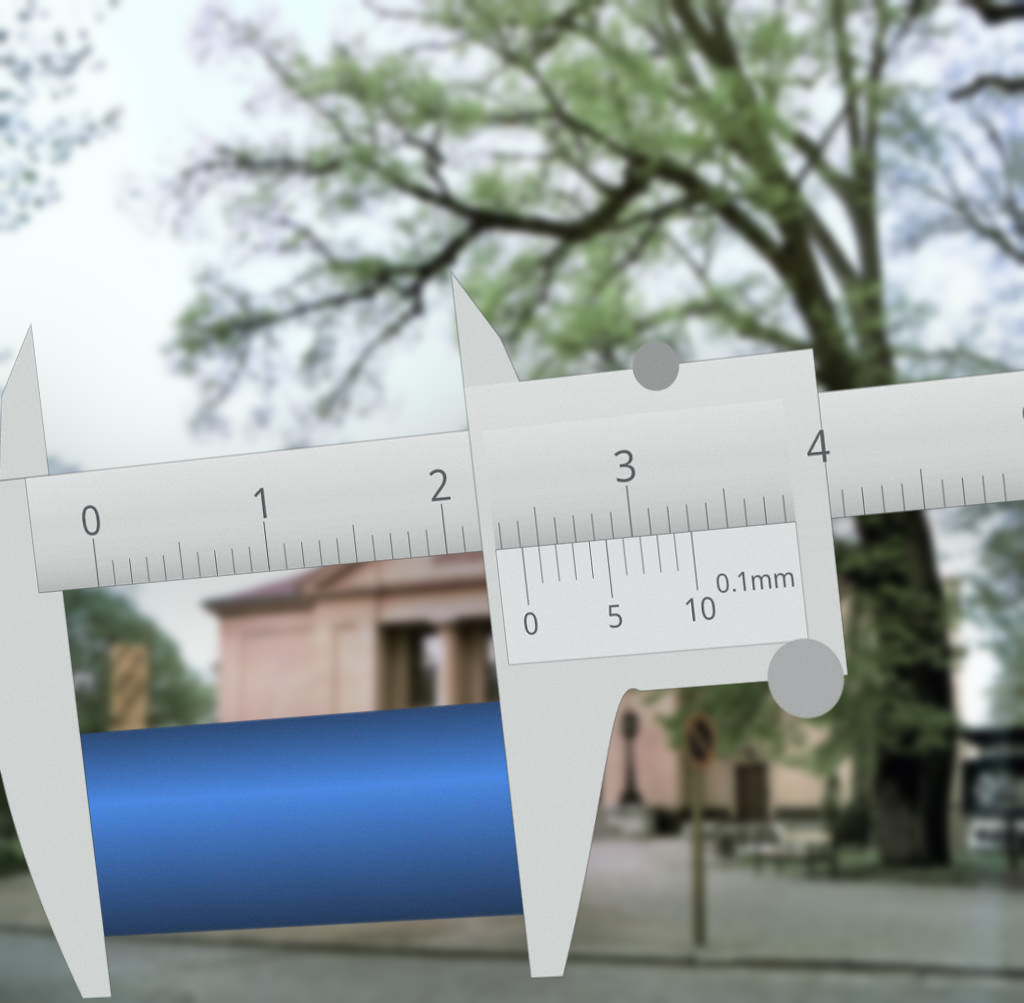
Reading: value=24.1 unit=mm
